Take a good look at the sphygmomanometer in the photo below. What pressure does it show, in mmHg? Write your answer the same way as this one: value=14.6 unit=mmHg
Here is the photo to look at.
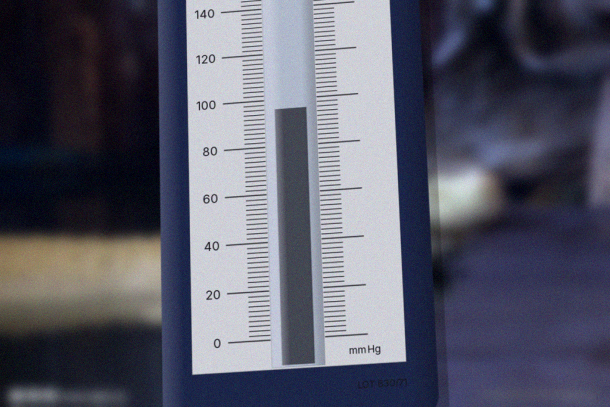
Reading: value=96 unit=mmHg
